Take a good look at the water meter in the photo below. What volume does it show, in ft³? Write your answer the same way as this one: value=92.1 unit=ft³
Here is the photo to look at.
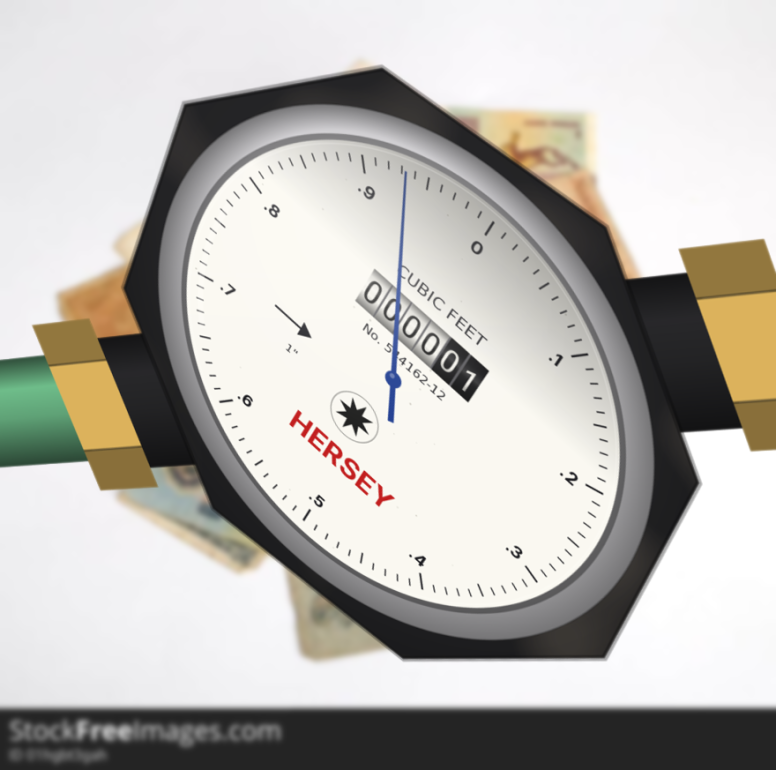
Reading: value=0.93 unit=ft³
